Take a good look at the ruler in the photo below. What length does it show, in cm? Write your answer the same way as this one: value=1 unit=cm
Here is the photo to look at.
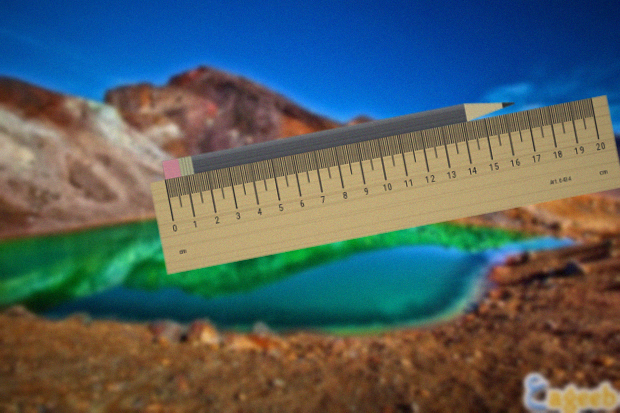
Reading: value=16.5 unit=cm
